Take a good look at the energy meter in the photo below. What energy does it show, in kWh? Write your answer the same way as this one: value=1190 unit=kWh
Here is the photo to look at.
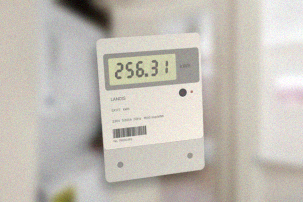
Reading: value=256.31 unit=kWh
